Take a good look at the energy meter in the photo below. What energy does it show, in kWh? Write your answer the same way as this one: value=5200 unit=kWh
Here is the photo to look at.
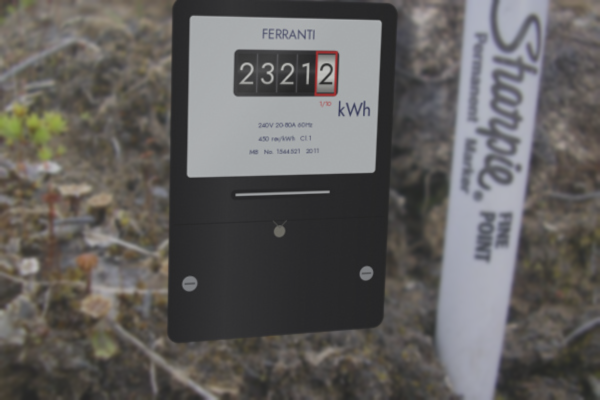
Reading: value=2321.2 unit=kWh
